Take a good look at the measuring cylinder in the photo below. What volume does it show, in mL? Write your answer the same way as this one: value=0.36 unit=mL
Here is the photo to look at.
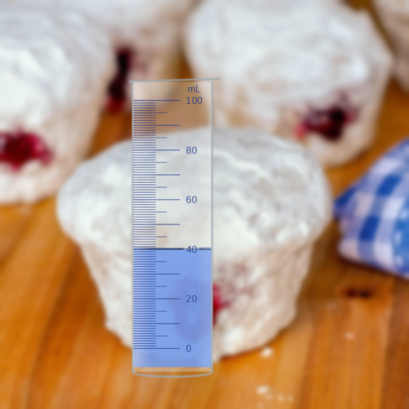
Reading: value=40 unit=mL
